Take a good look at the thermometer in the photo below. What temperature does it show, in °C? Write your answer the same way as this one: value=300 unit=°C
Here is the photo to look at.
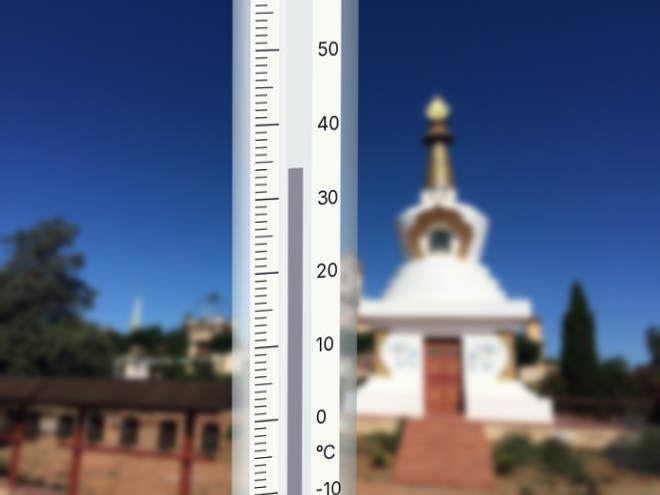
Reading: value=34 unit=°C
